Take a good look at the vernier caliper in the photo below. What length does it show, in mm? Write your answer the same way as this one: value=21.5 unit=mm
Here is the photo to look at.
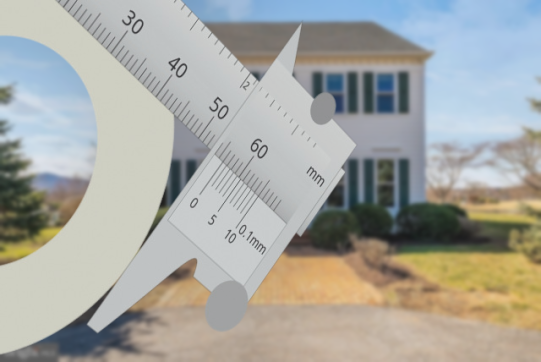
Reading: value=56.0 unit=mm
